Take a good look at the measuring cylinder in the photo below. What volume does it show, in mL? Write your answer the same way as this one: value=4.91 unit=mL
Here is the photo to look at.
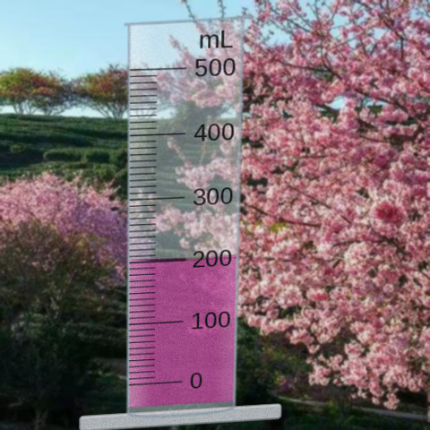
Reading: value=200 unit=mL
